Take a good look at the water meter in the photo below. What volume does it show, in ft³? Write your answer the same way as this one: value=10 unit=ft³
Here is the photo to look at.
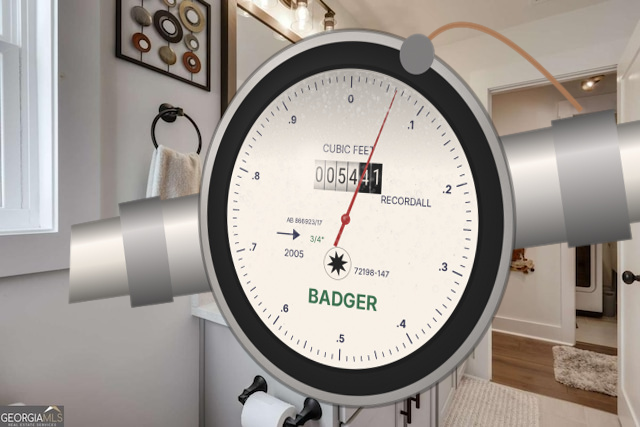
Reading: value=5441.06 unit=ft³
